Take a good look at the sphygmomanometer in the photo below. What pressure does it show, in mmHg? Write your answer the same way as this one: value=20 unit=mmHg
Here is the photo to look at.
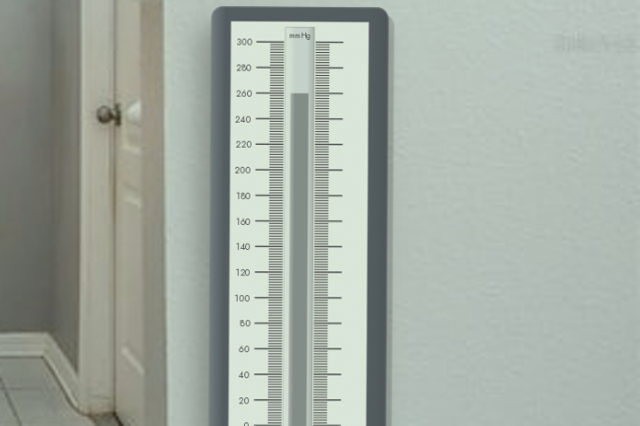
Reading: value=260 unit=mmHg
